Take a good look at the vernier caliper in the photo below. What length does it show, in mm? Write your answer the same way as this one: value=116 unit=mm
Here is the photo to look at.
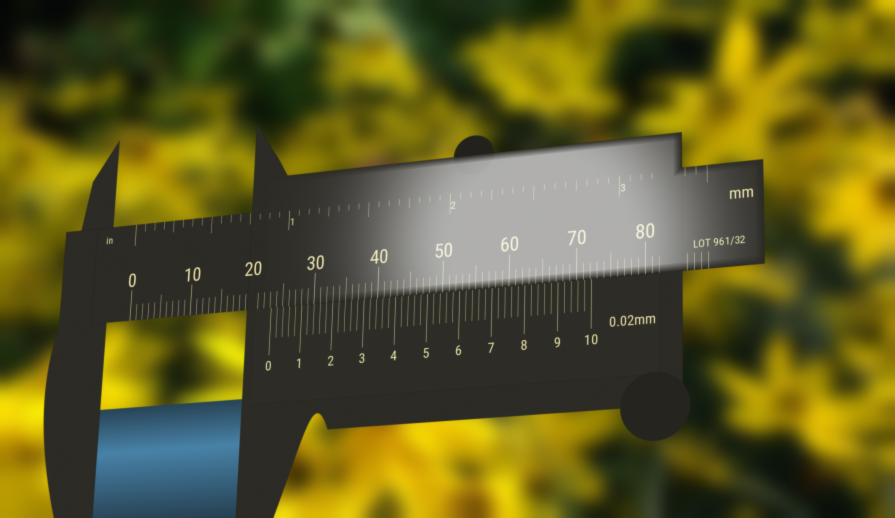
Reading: value=23.2 unit=mm
